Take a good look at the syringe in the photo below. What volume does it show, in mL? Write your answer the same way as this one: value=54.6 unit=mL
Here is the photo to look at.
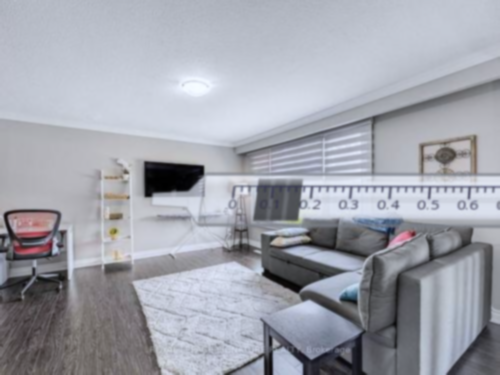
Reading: value=0.06 unit=mL
